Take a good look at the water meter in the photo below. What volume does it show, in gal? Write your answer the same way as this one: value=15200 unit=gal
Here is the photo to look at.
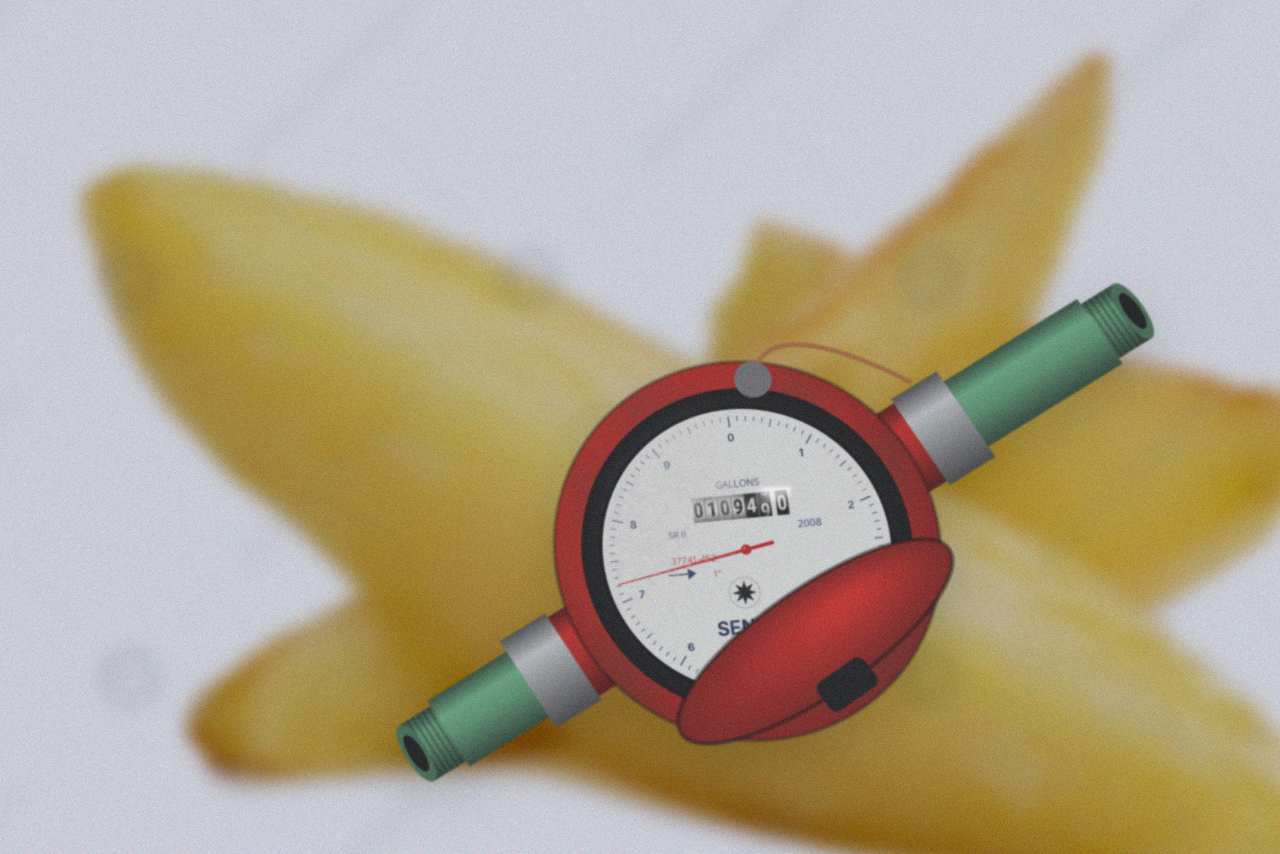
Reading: value=109487.2 unit=gal
